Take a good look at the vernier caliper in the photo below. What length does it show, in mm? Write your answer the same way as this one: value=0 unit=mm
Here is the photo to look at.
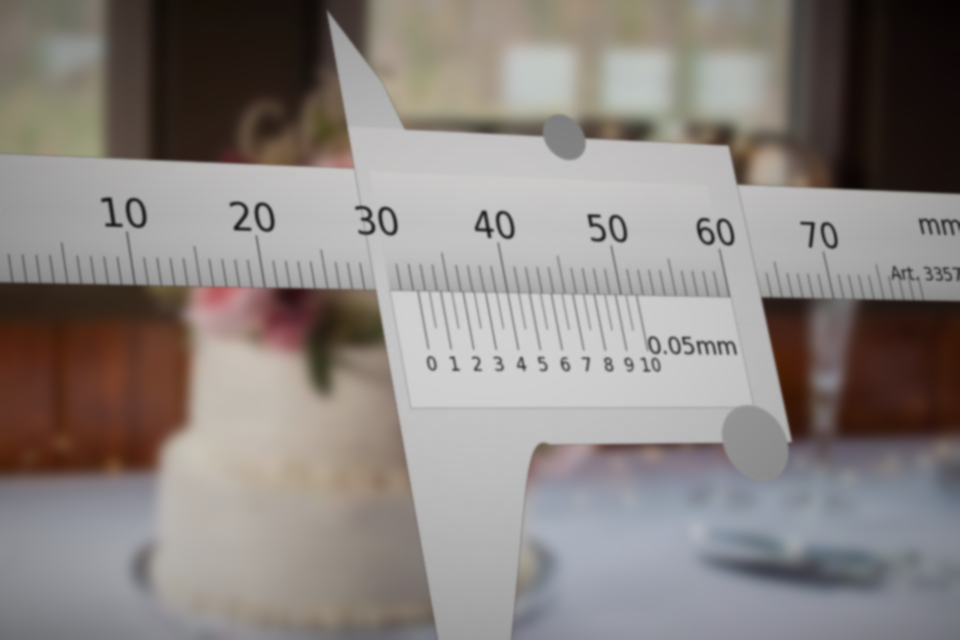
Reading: value=32.4 unit=mm
